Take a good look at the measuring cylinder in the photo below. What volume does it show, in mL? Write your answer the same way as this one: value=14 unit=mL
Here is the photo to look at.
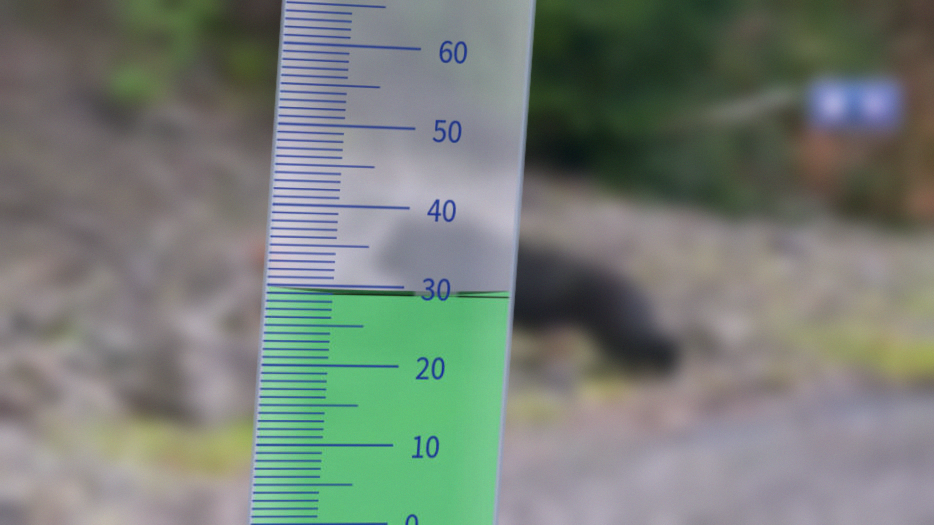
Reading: value=29 unit=mL
